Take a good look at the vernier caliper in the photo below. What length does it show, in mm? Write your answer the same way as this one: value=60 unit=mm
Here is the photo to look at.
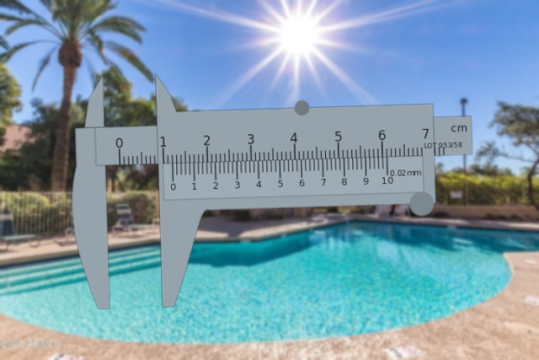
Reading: value=12.0 unit=mm
